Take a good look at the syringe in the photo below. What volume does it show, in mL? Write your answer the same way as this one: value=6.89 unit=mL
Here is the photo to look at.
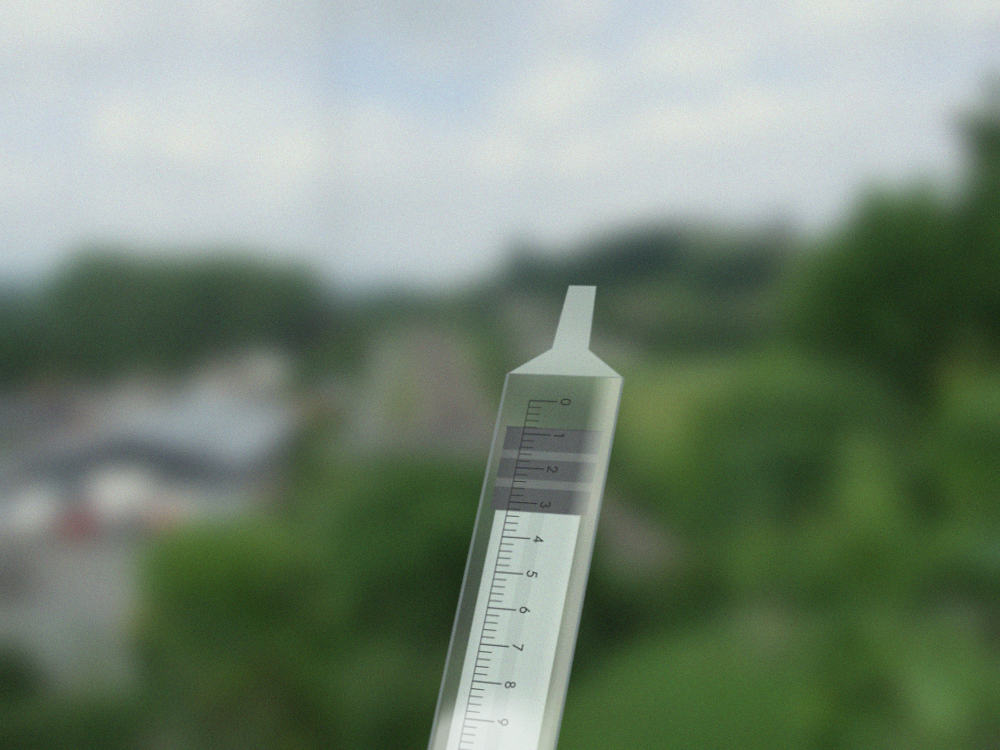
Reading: value=0.8 unit=mL
